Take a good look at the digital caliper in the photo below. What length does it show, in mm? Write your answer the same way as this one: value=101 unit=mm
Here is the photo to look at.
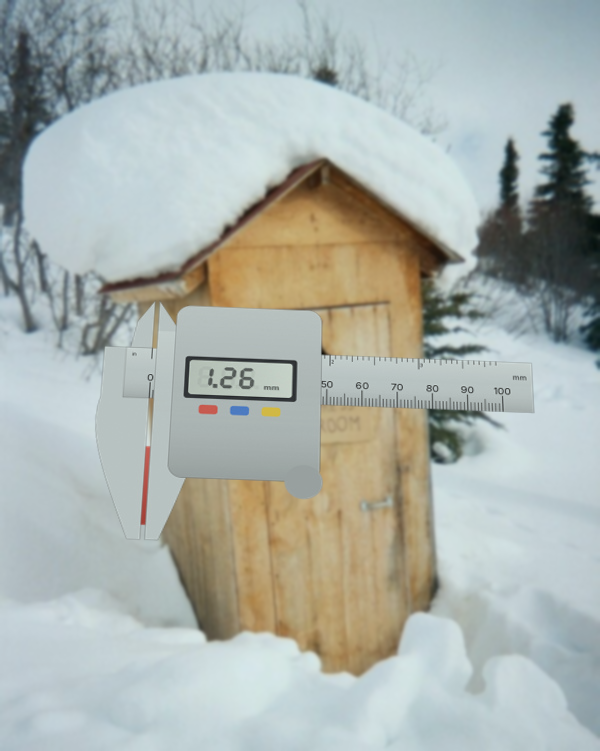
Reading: value=1.26 unit=mm
